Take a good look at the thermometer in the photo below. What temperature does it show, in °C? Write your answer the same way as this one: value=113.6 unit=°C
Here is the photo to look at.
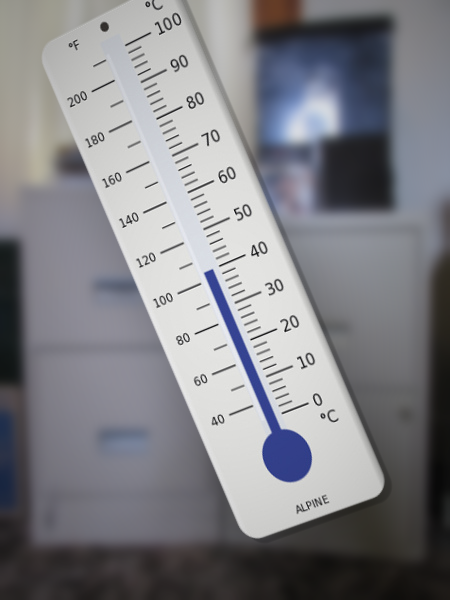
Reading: value=40 unit=°C
